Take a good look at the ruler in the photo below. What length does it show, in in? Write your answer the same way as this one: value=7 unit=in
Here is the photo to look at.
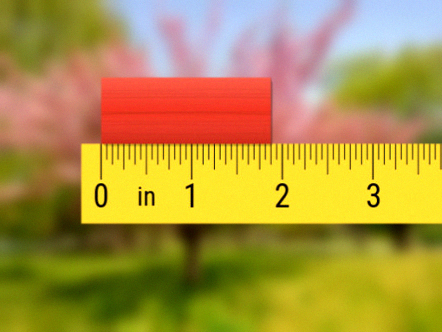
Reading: value=1.875 unit=in
